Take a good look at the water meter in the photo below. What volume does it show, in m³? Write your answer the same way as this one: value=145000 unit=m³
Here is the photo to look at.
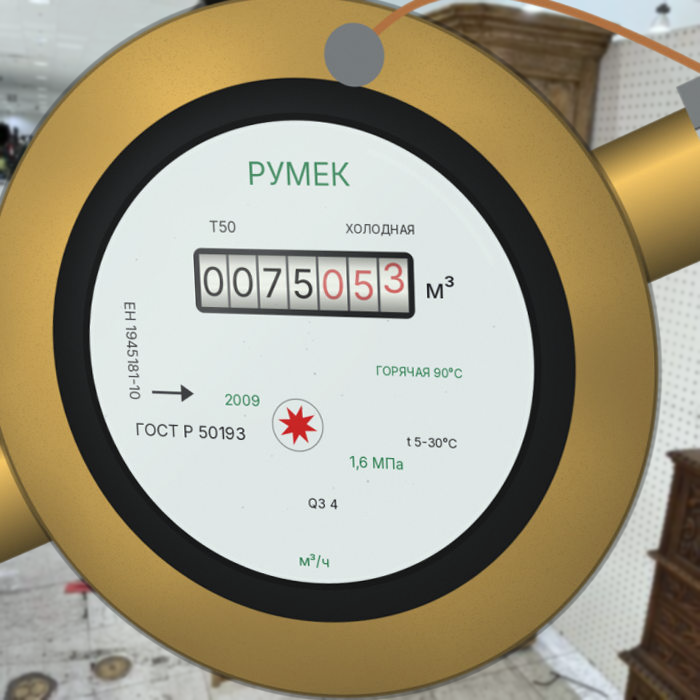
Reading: value=75.053 unit=m³
